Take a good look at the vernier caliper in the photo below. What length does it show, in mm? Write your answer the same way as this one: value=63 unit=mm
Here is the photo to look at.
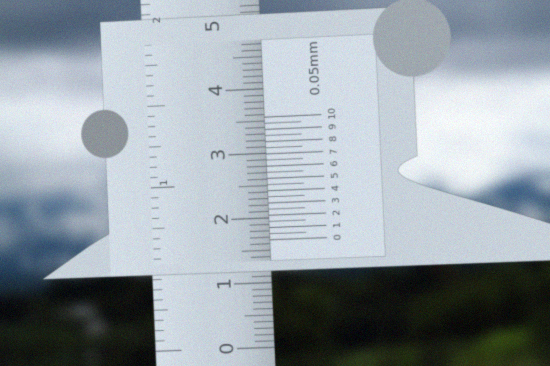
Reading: value=16.6 unit=mm
